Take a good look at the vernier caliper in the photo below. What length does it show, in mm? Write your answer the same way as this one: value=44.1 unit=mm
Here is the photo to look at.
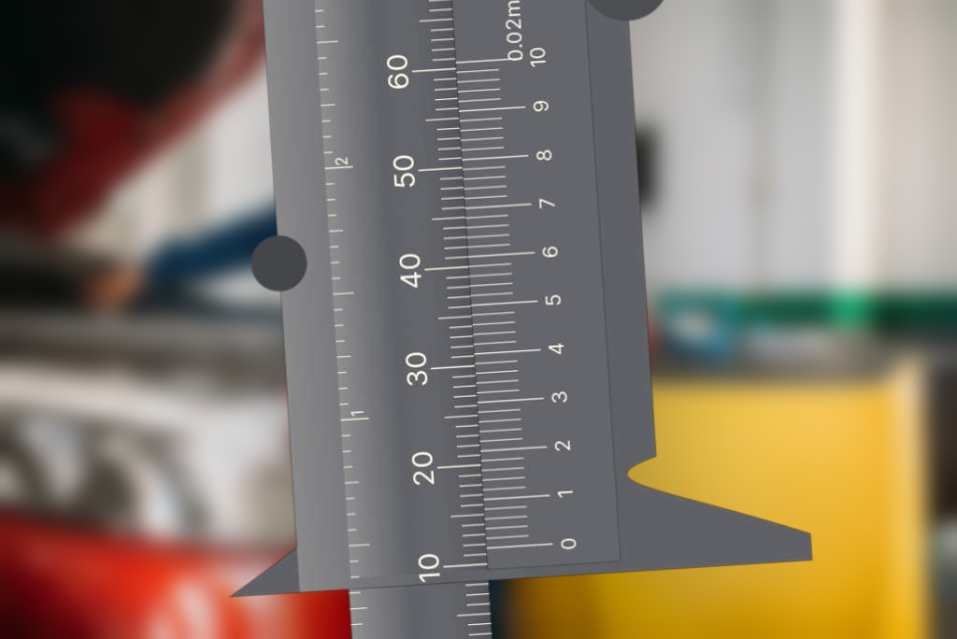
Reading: value=11.6 unit=mm
